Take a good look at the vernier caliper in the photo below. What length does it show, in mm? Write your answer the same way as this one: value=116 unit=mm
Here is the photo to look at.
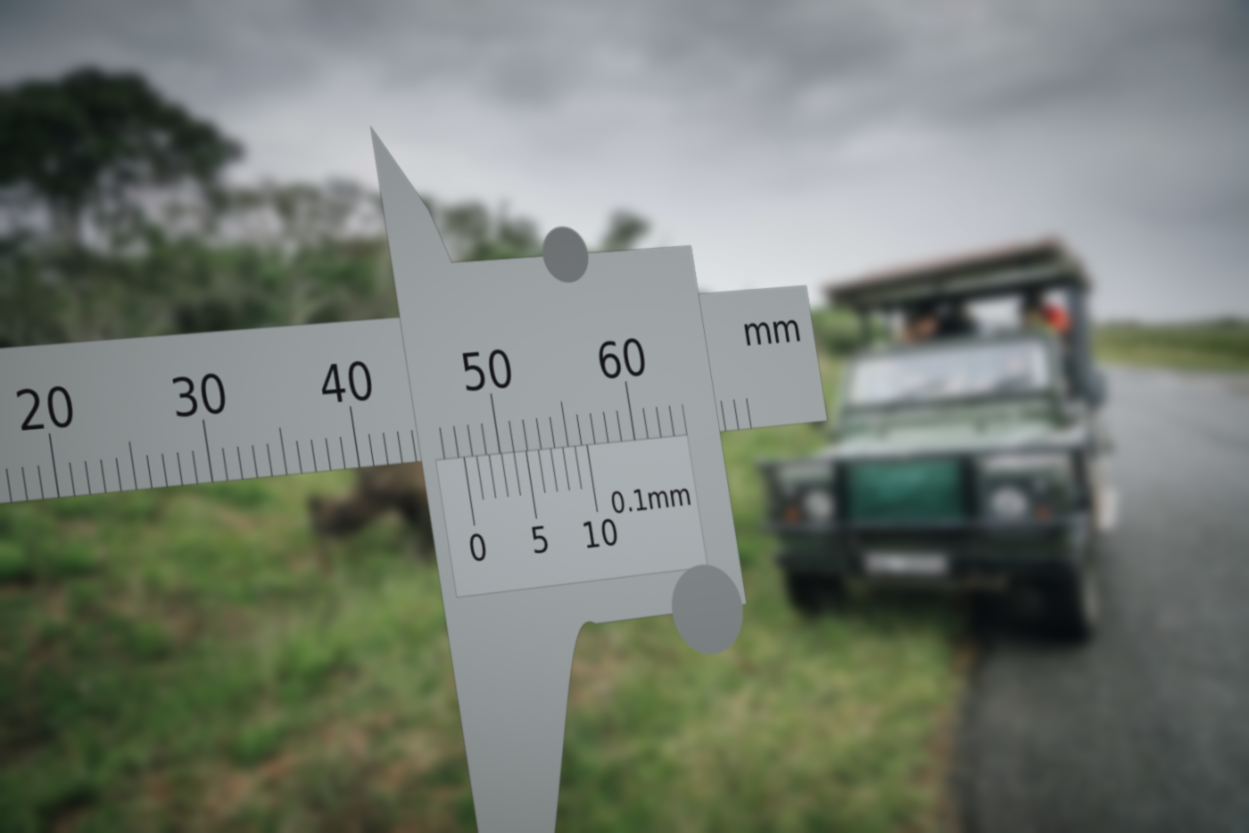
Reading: value=47.4 unit=mm
